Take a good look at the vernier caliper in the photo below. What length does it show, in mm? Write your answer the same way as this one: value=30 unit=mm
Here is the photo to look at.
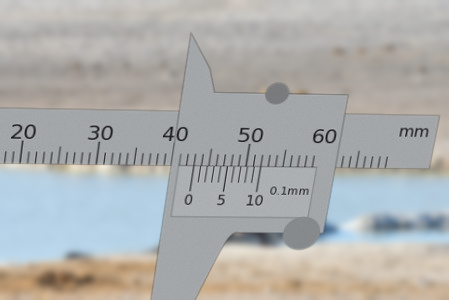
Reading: value=43.0 unit=mm
